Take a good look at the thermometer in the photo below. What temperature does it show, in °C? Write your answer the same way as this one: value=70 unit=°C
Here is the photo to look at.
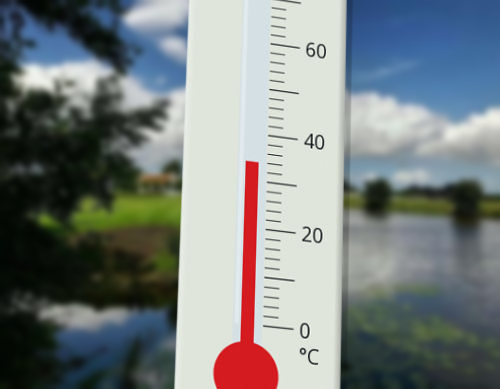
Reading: value=34 unit=°C
